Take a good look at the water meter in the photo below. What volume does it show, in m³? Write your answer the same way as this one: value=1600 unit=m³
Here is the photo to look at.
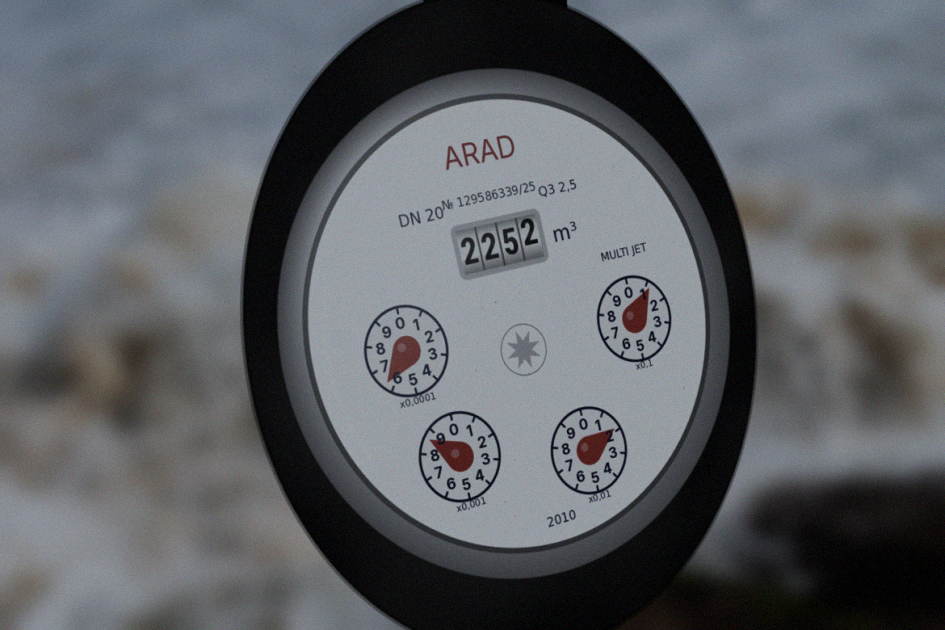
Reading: value=2252.1186 unit=m³
